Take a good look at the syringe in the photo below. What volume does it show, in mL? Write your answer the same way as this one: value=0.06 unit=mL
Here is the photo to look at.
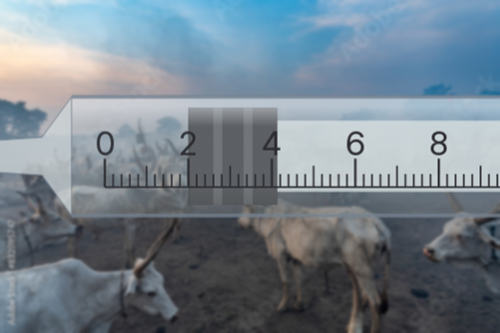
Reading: value=2 unit=mL
